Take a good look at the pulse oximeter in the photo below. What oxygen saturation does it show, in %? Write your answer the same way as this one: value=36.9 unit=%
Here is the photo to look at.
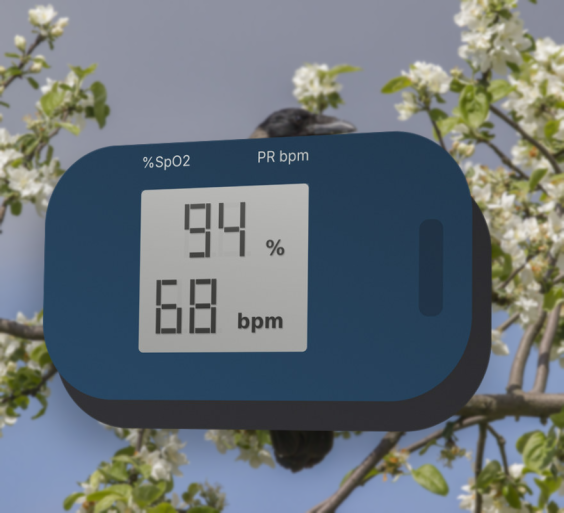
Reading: value=94 unit=%
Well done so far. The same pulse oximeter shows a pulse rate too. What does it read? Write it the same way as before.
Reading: value=68 unit=bpm
